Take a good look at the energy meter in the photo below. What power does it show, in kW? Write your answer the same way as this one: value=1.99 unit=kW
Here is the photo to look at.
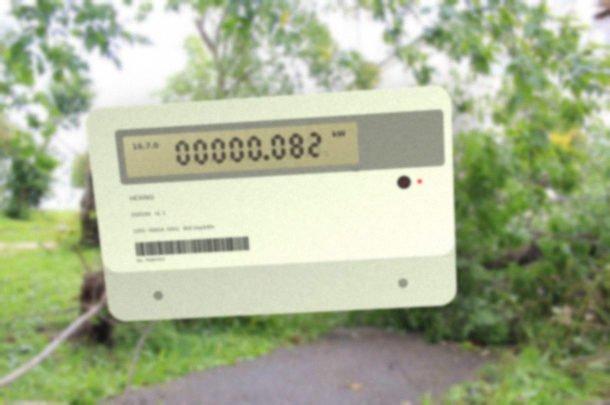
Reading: value=0.082 unit=kW
